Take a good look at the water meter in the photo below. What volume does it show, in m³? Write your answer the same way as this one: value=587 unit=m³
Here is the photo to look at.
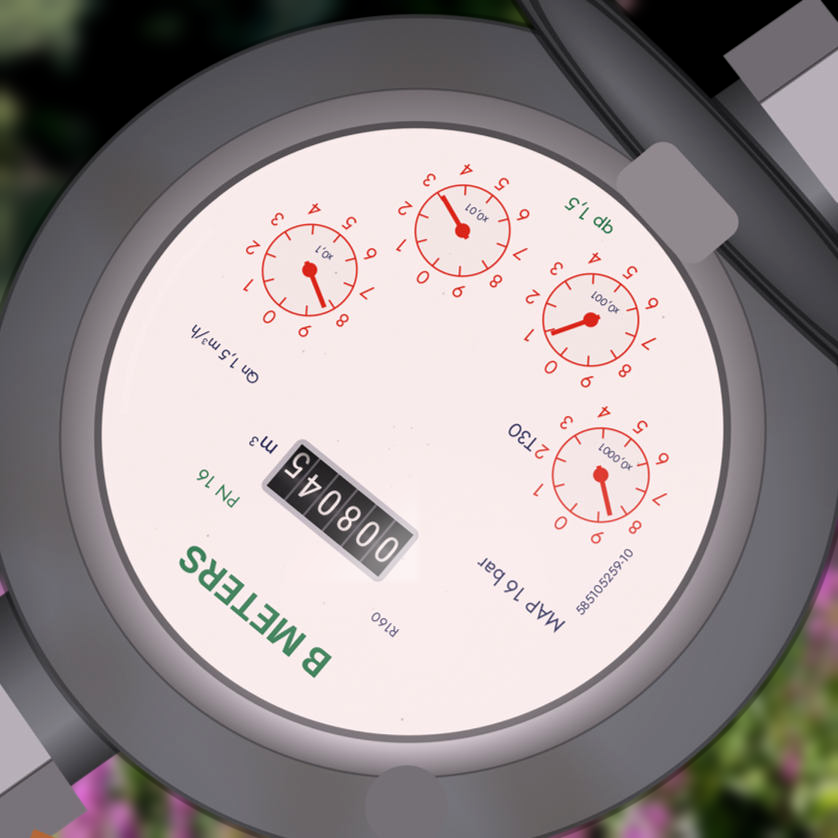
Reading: value=8044.8308 unit=m³
